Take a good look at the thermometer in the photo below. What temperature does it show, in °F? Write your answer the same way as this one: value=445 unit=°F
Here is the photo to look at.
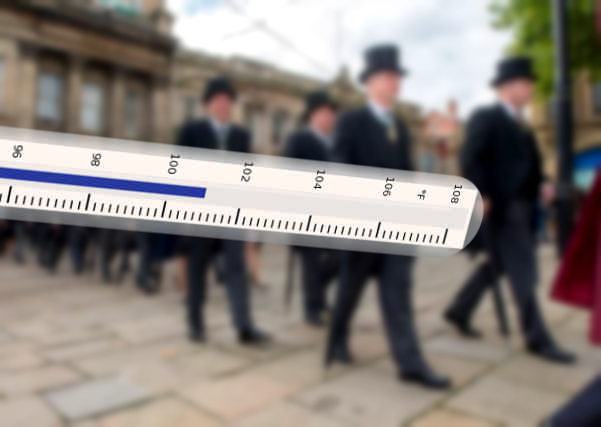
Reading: value=101 unit=°F
